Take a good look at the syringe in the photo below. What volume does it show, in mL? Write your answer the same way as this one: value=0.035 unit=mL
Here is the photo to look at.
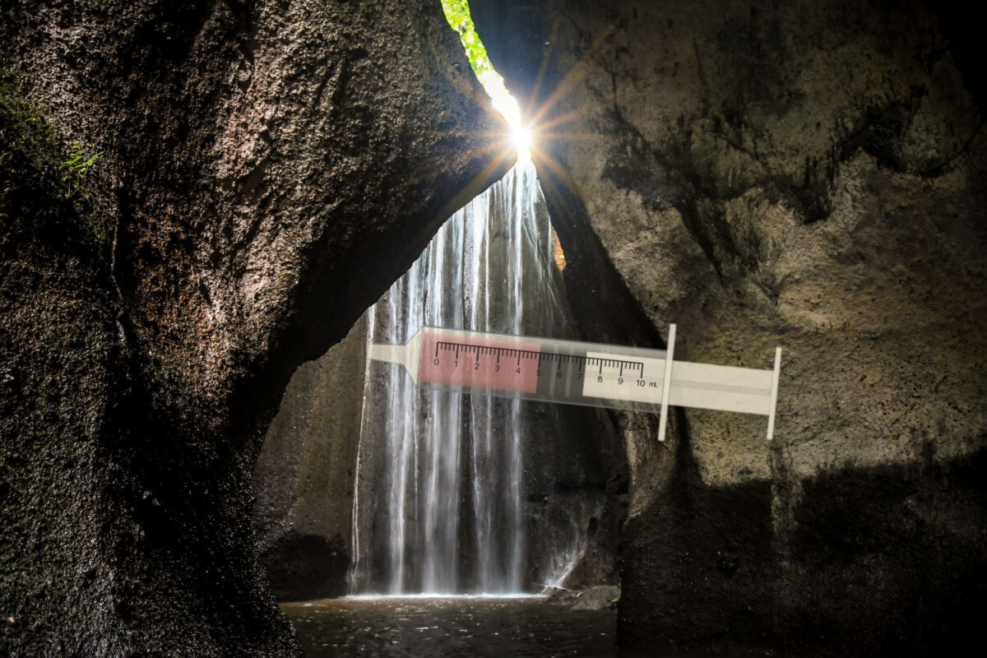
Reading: value=5 unit=mL
